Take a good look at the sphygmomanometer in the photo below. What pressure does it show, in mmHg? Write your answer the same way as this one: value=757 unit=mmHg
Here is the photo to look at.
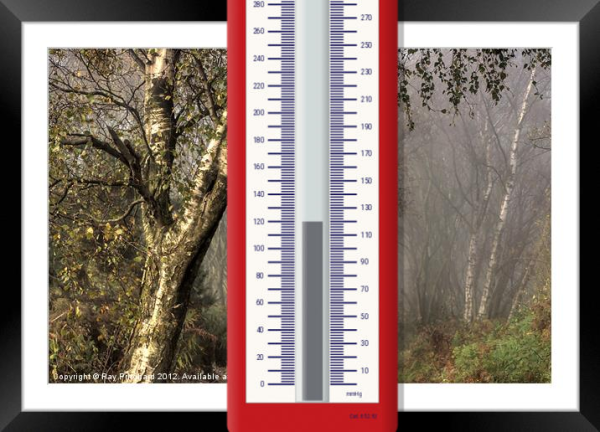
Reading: value=120 unit=mmHg
